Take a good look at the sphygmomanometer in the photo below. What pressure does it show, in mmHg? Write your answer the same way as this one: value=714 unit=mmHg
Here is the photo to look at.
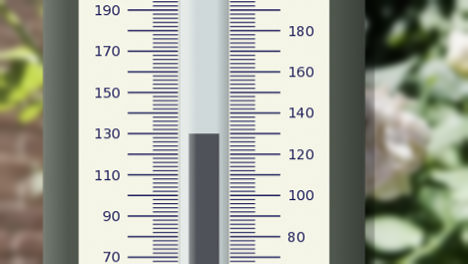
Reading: value=130 unit=mmHg
